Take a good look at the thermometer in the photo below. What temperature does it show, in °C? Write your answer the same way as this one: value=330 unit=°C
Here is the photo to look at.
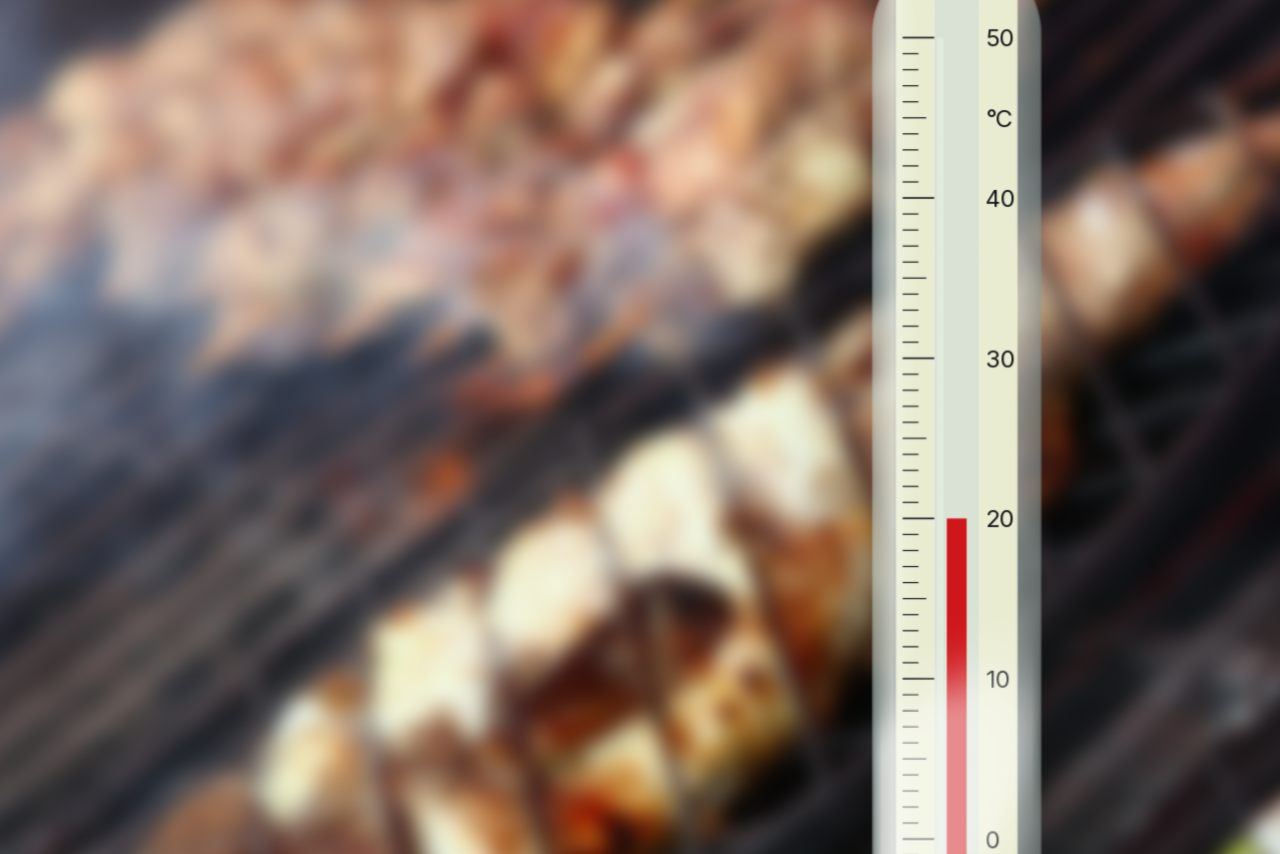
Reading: value=20 unit=°C
